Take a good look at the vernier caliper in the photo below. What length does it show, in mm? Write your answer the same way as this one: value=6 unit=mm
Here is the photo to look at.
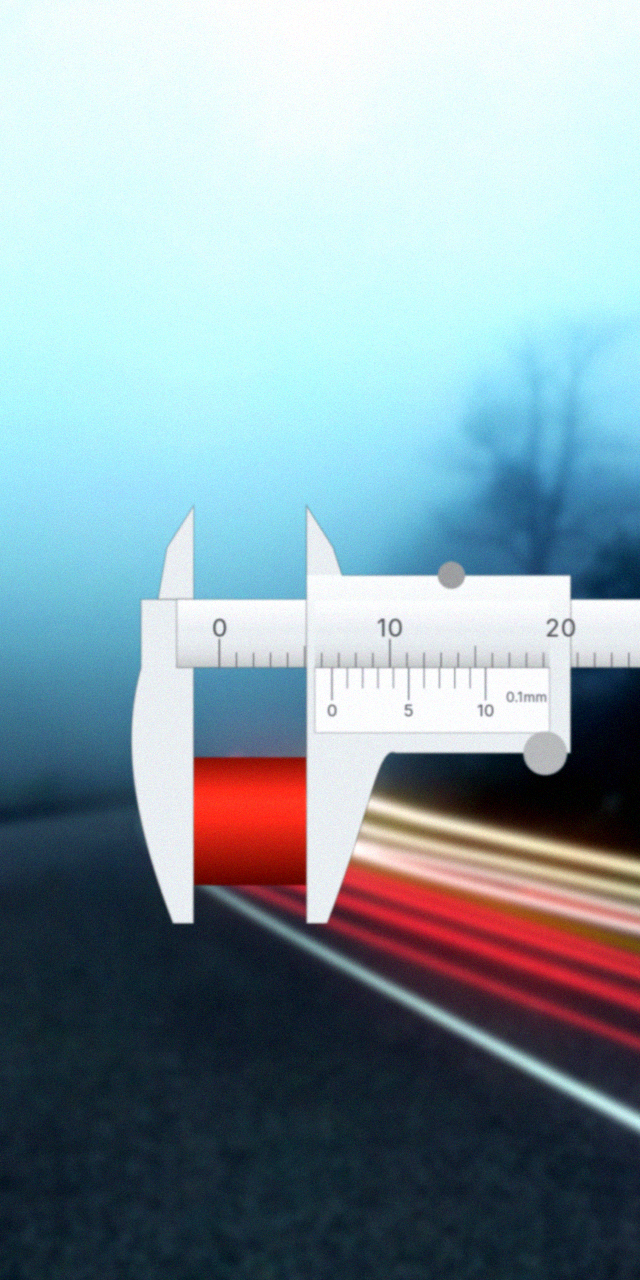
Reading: value=6.6 unit=mm
